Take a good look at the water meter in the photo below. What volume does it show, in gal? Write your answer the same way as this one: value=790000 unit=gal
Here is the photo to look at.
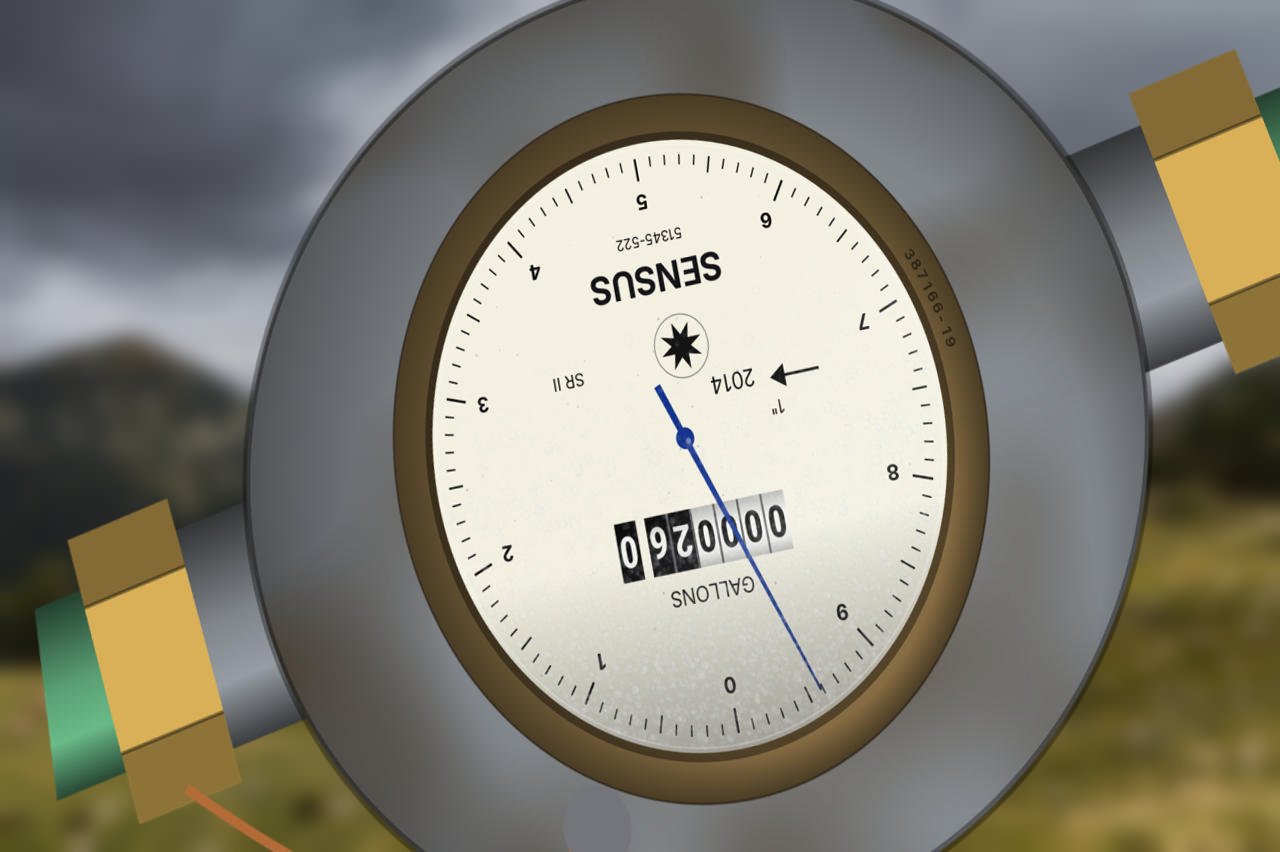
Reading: value=259.4 unit=gal
